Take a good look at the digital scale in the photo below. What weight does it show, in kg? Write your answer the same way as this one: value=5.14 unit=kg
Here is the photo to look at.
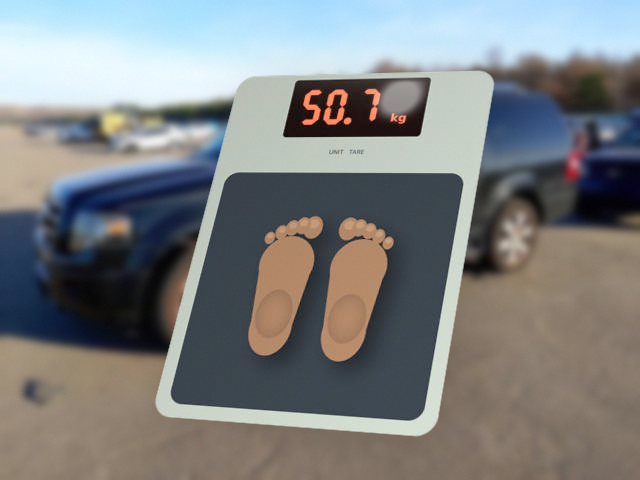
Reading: value=50.7 unit=kg
